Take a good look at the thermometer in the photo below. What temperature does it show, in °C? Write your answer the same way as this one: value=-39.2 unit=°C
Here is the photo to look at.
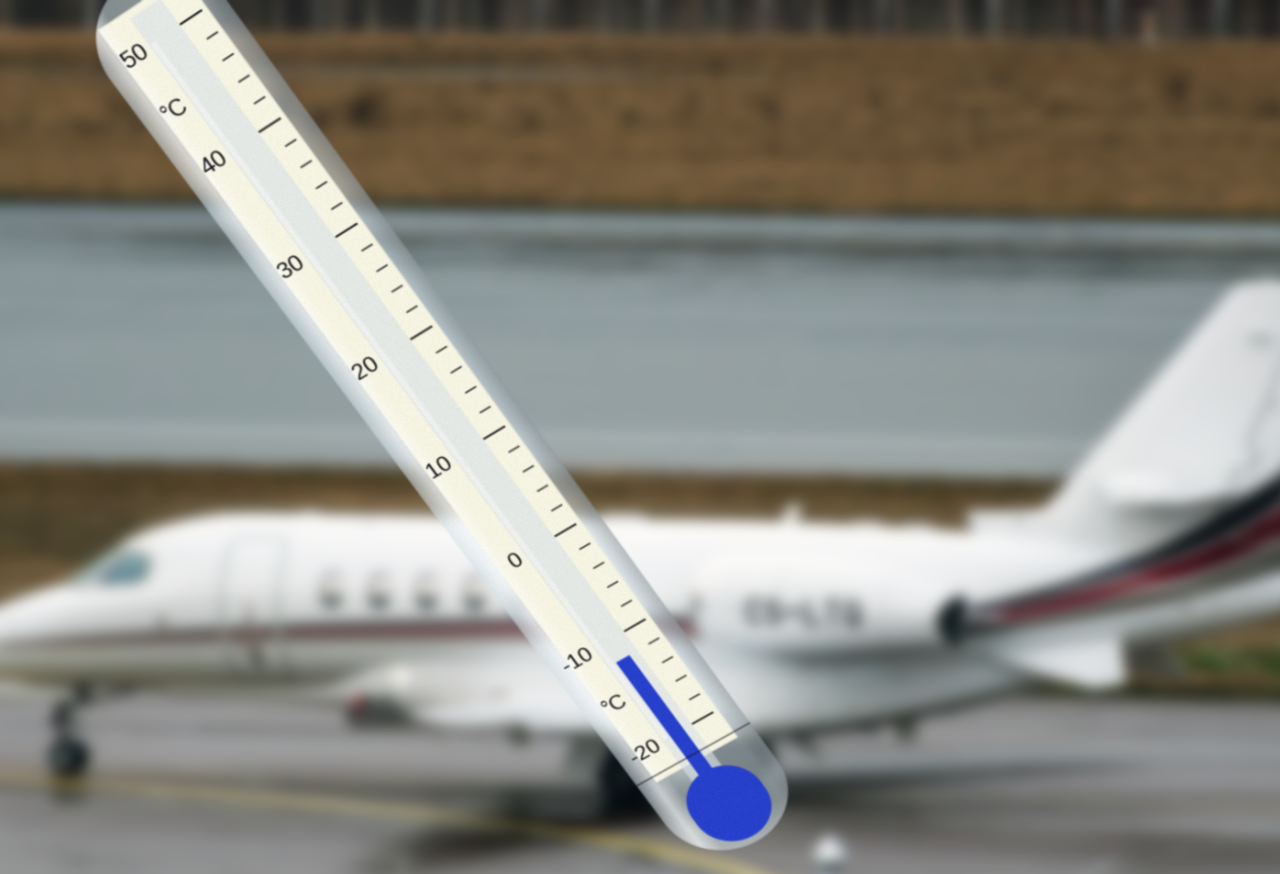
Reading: value=-12 unit=°C
